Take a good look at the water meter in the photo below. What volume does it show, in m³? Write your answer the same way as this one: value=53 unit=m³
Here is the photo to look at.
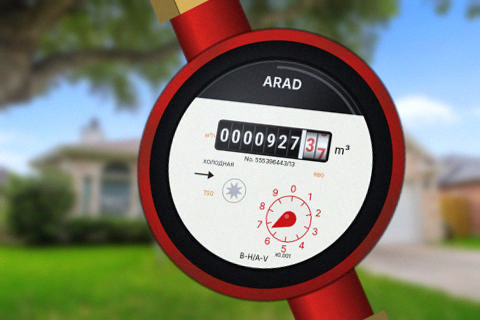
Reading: value=927.366 unit=m³
